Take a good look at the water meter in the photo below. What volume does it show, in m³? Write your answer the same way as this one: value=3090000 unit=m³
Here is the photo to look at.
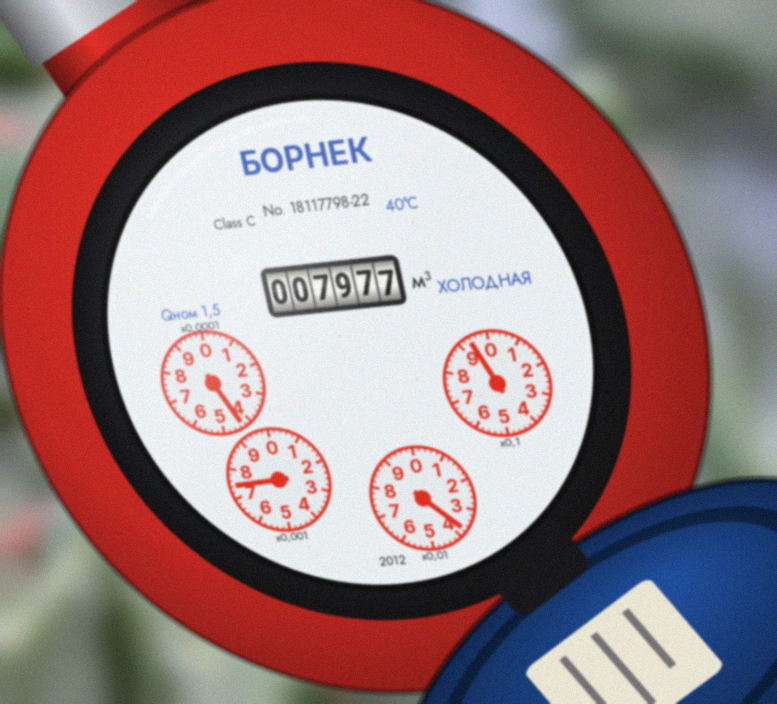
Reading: value=7976.9374 unit=m³
